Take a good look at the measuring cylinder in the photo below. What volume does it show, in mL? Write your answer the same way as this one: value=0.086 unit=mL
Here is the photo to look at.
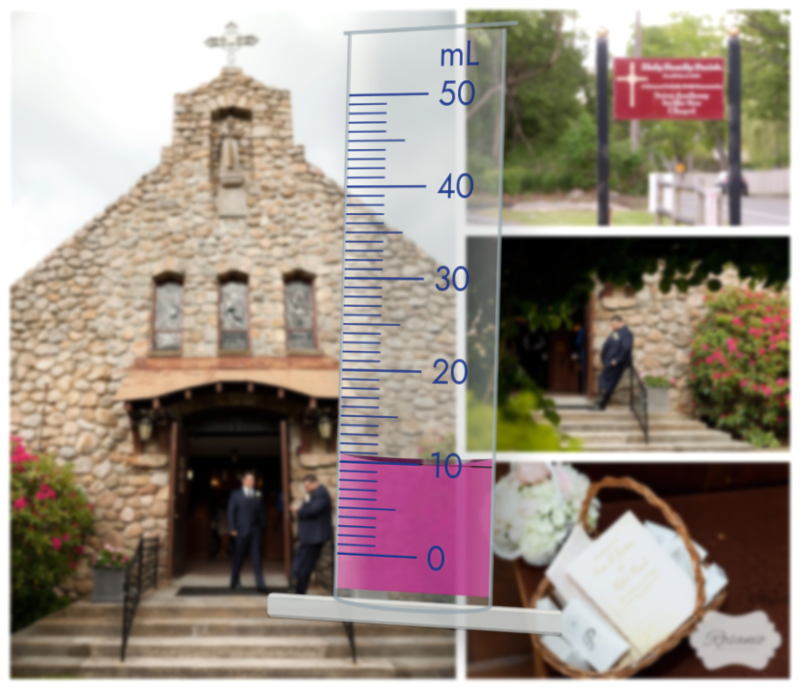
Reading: value=10 unit=mL
